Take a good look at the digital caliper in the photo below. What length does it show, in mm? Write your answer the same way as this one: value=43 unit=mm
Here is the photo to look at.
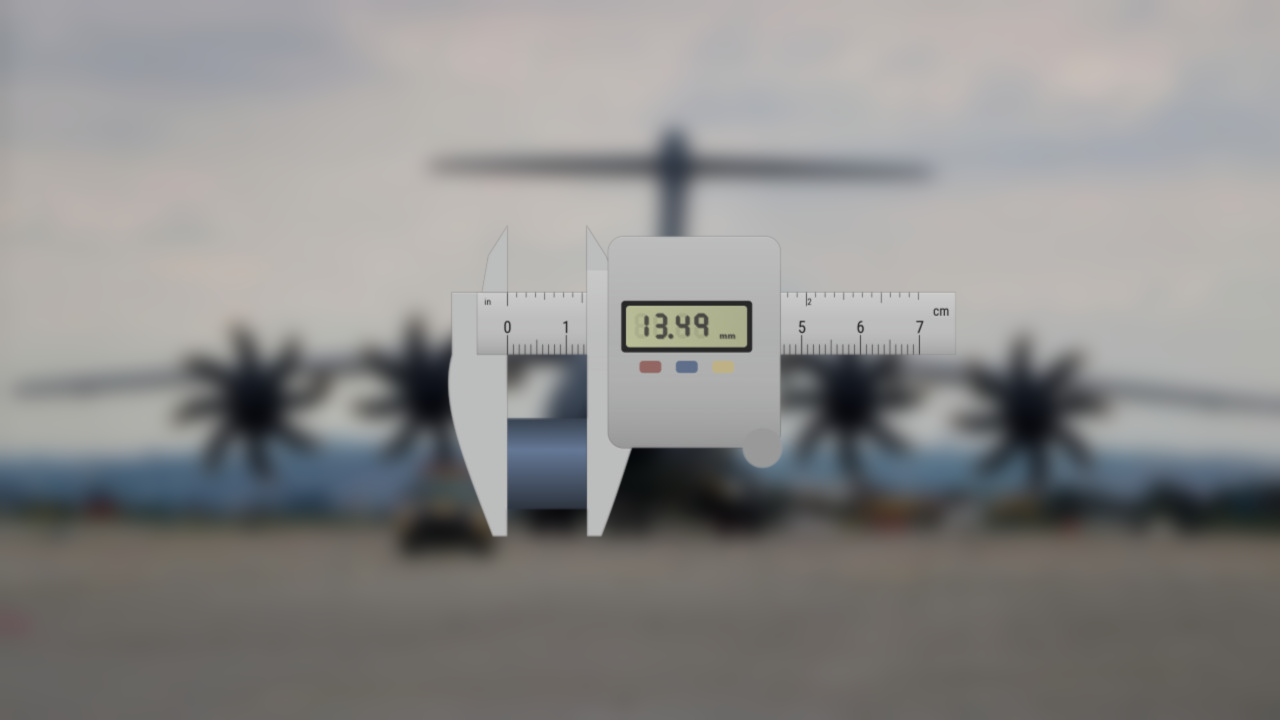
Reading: value=13.49 unit=mm
